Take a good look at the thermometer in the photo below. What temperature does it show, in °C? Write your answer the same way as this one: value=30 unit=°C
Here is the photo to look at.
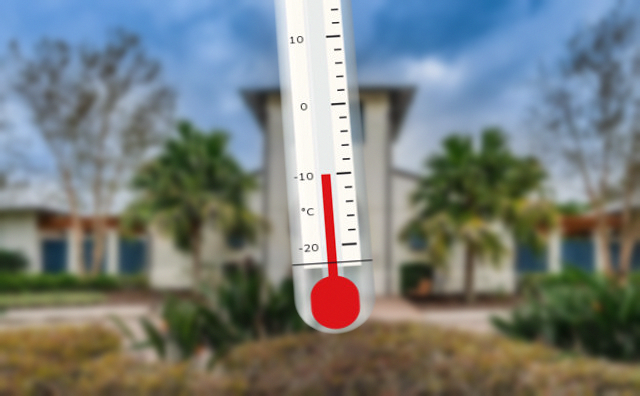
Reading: value=-10 unit=°C
